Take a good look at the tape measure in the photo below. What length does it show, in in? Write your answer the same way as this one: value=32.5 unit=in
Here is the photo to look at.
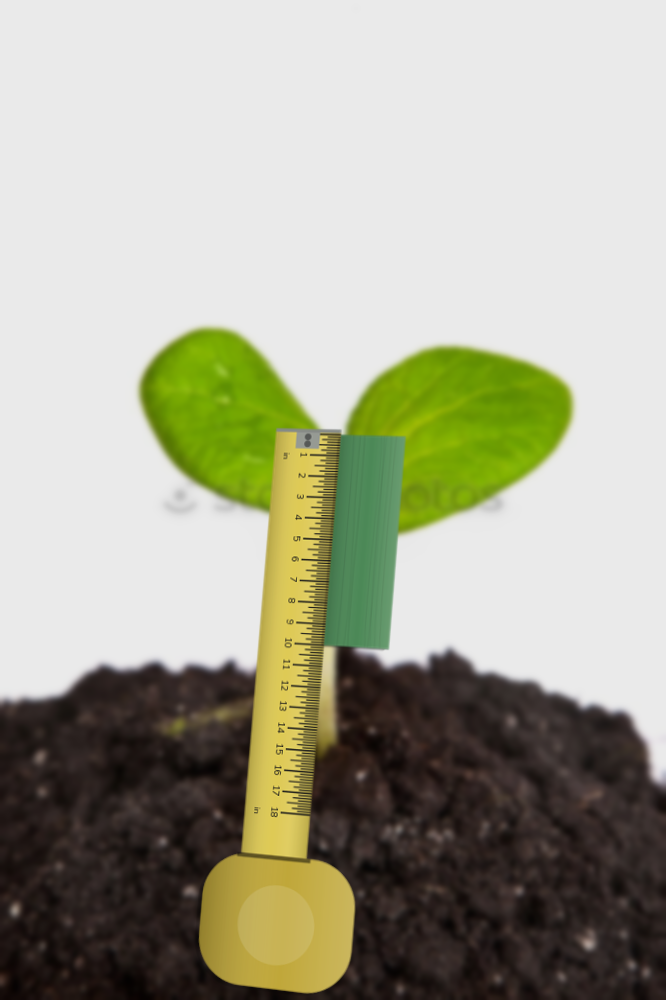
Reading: value=10 unit=in
